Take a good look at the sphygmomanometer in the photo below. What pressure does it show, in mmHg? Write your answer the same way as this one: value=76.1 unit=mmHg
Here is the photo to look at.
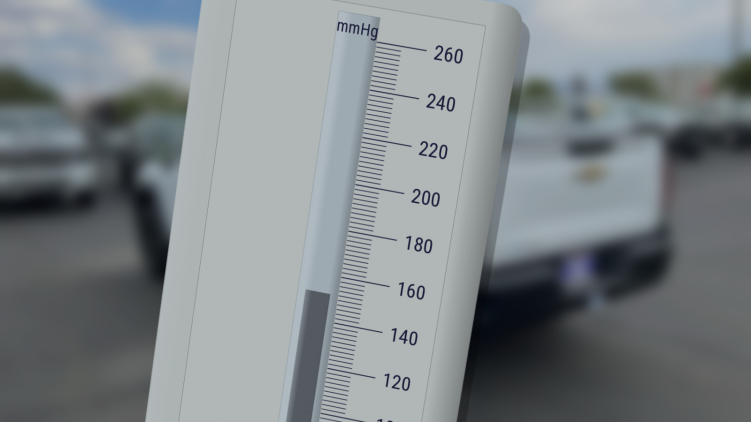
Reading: value=152 unit=mmHg
